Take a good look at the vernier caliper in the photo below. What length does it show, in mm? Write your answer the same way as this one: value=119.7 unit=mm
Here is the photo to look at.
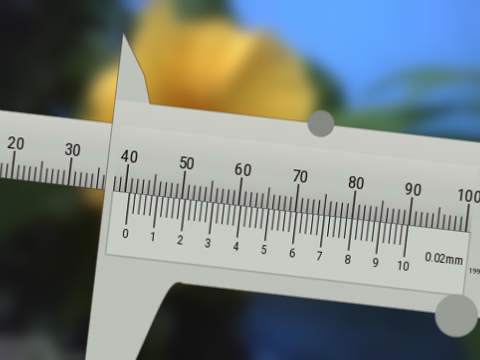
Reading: value=40.8 unit=mm
